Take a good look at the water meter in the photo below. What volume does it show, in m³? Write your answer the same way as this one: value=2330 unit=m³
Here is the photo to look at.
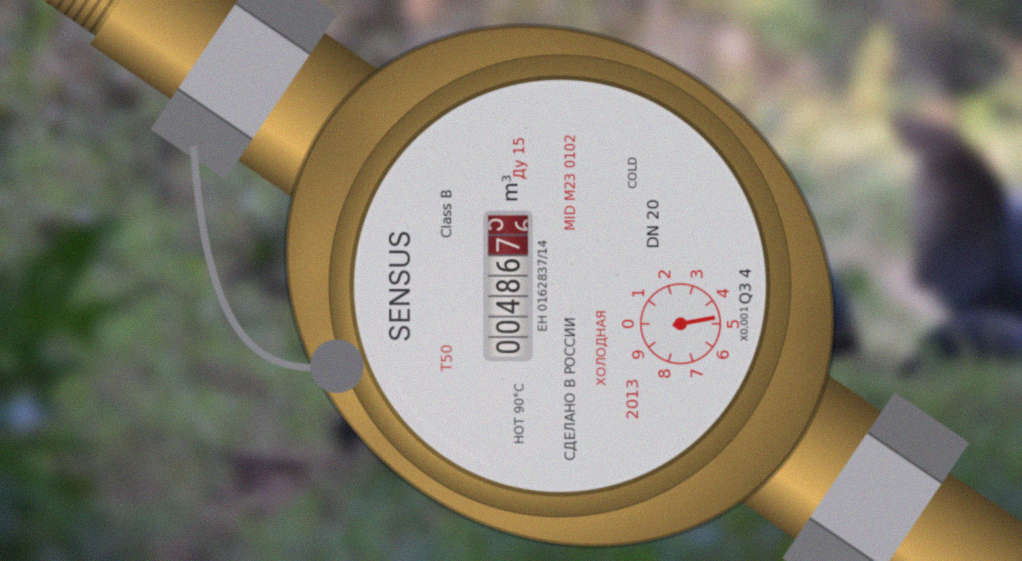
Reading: value=486.754 unit=m³
